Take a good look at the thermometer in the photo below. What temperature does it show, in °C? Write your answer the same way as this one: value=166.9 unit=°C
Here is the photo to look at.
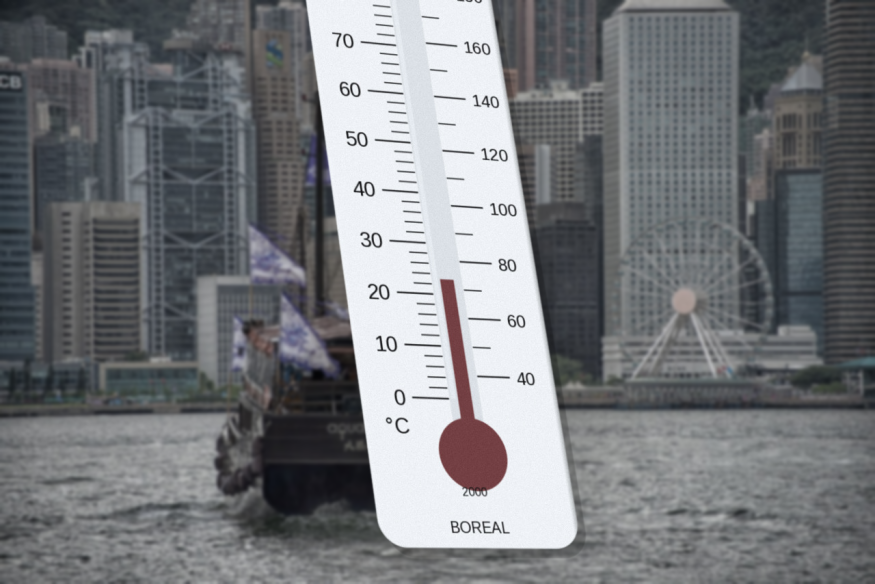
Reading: value=23 unit=°C
